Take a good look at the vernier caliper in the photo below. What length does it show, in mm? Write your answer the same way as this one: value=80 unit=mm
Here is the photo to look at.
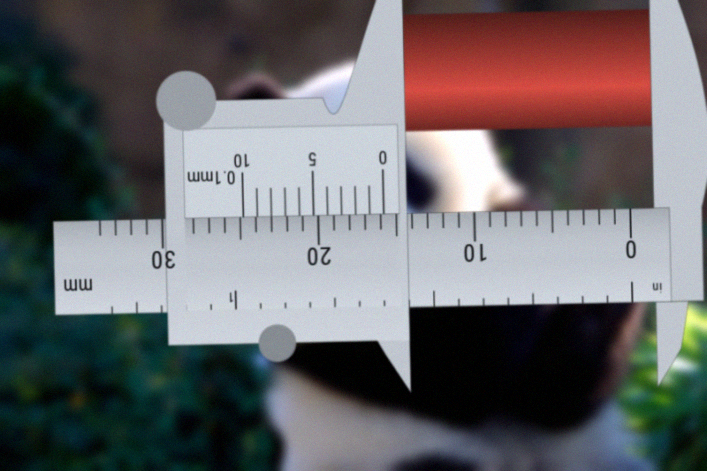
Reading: value=15.8 unit=mm
